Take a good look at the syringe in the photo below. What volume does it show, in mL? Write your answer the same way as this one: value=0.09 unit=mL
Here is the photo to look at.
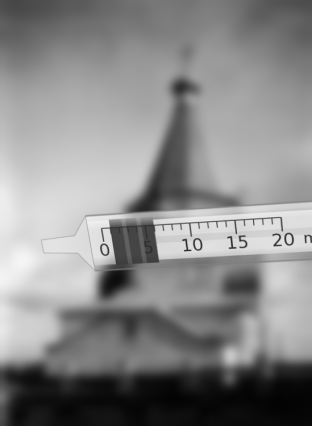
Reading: value=1 unit=mL
